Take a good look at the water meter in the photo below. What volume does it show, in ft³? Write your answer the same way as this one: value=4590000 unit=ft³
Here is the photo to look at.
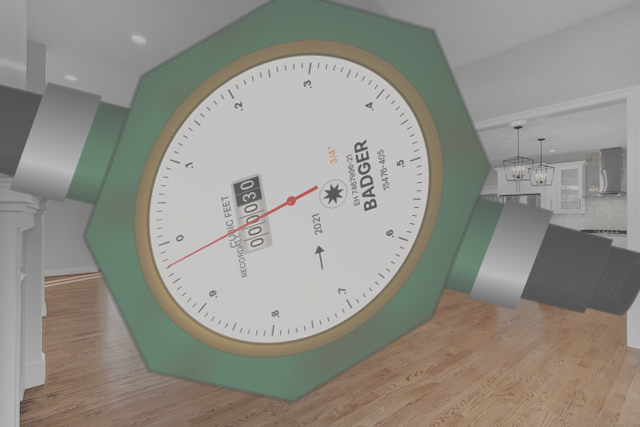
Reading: value=29.97 unit=ft³
